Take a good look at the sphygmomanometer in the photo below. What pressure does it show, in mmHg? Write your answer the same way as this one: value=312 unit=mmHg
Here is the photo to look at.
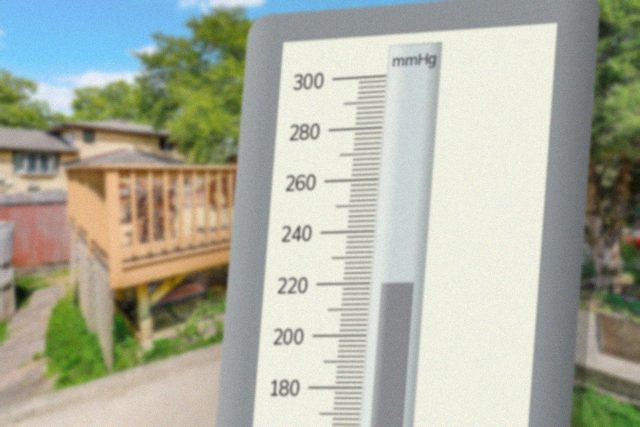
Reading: value=220 unit=mmHg
